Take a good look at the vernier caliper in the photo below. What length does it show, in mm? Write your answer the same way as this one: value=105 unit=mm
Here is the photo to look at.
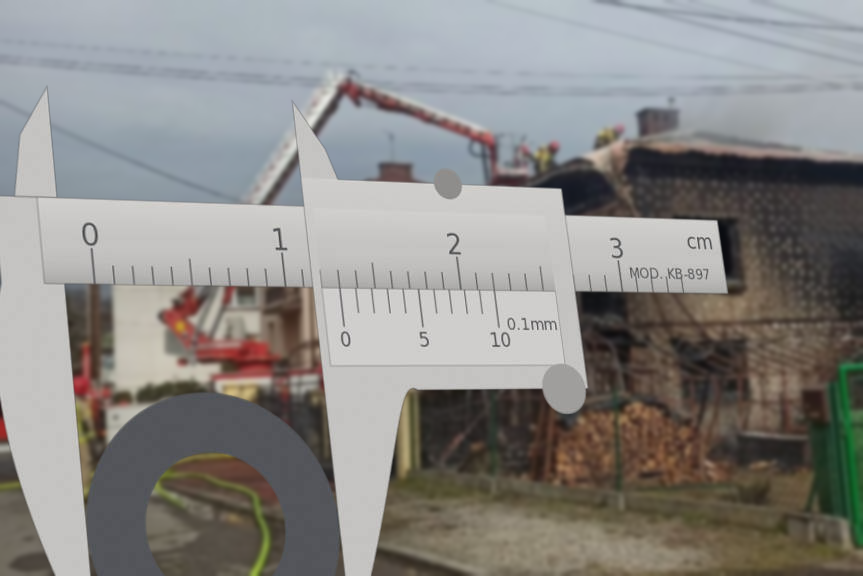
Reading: value=13.0 unit=mm
